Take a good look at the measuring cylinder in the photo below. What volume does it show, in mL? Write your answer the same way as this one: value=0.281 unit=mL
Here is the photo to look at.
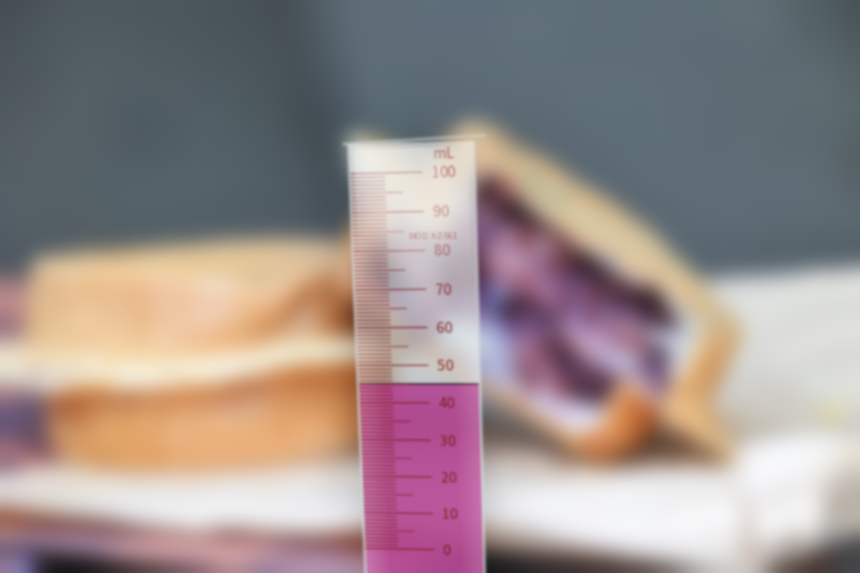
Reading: value=45 unit=mL
